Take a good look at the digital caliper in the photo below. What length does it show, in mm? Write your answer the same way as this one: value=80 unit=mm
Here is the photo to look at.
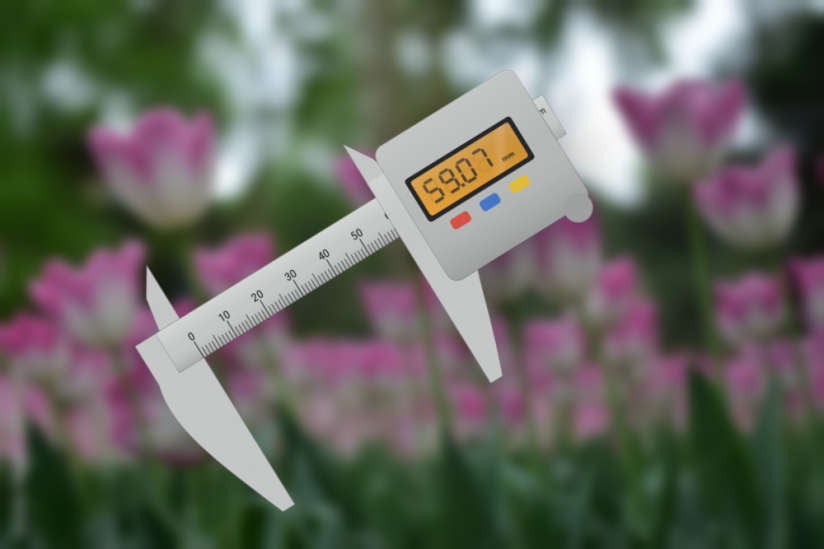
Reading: value=59.07 unit=mm
